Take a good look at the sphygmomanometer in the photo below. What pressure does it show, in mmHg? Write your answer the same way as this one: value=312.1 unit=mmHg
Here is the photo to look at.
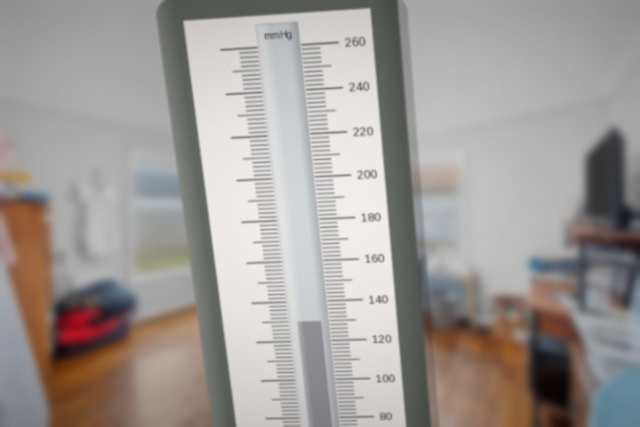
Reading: value=130 unit=mmHg
